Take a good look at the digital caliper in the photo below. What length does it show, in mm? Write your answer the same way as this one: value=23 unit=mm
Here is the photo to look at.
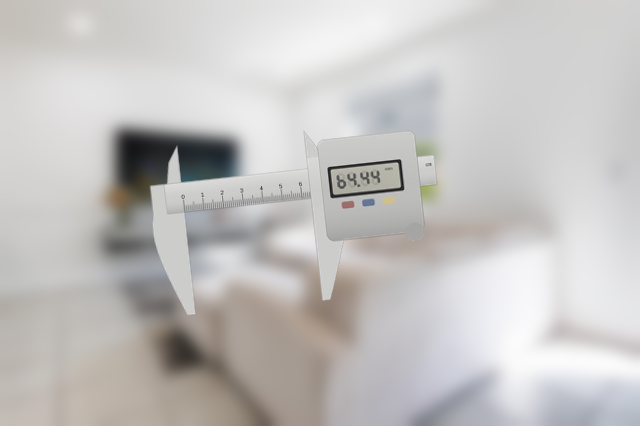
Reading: value=64.44 unit=mm
